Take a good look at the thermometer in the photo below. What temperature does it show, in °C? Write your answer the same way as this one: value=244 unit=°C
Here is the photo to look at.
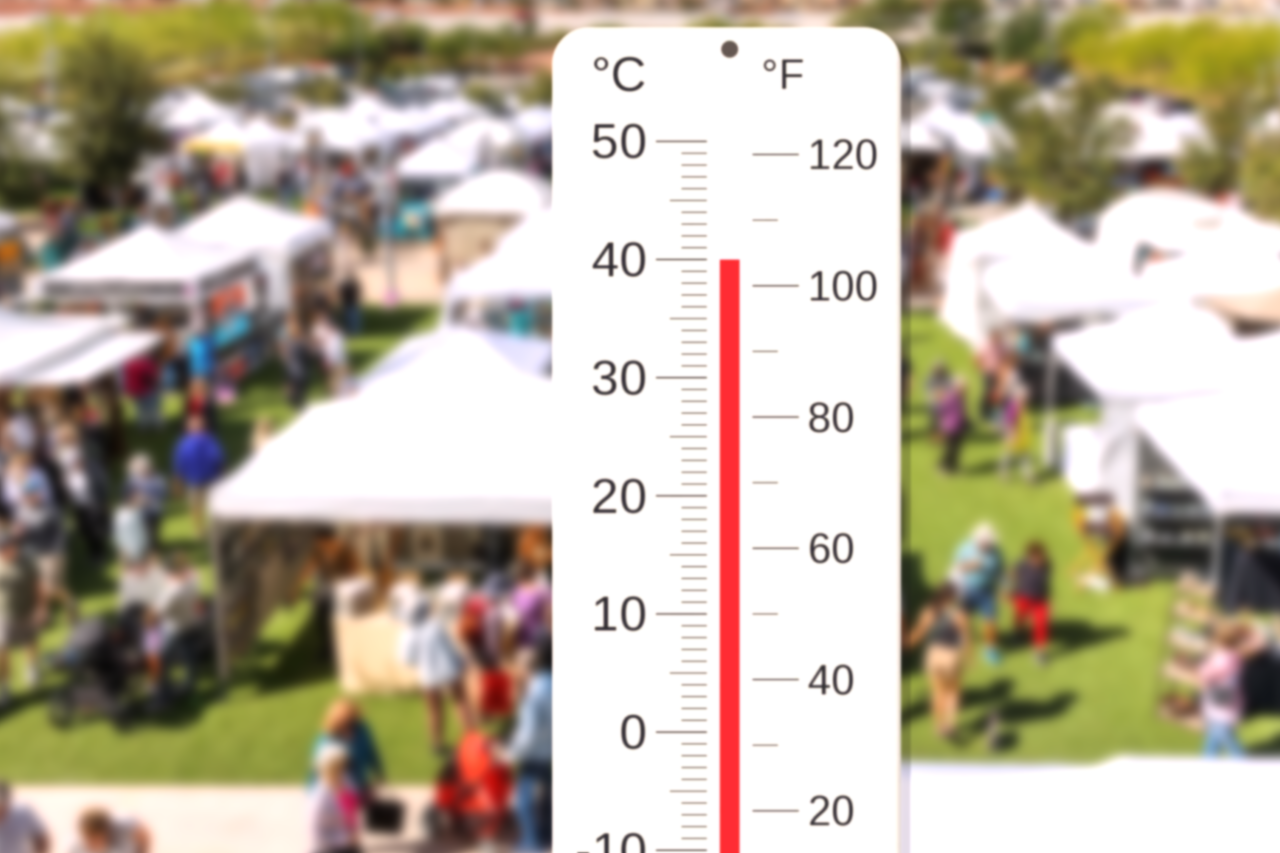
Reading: value=40 unit=°C
